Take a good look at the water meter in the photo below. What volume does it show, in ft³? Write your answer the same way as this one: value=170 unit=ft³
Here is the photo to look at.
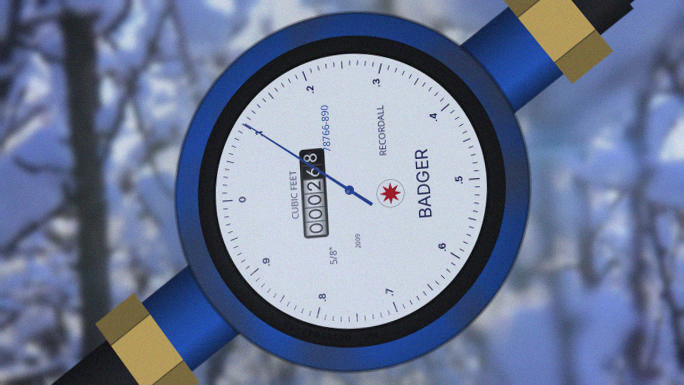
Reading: value=268.10 unit=ft³
